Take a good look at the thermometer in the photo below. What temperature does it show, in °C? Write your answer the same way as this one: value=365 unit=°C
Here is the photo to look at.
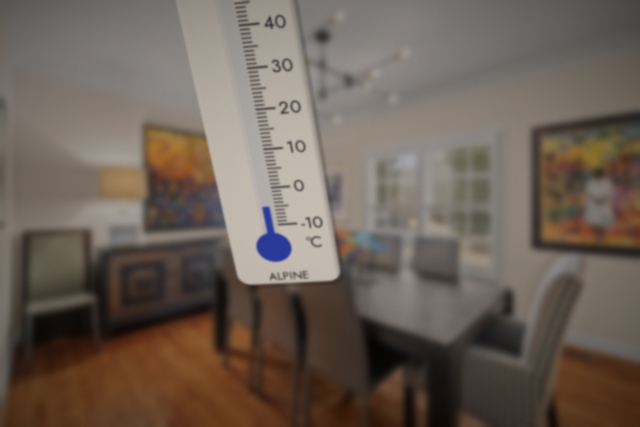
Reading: value=-5 unit=°C
